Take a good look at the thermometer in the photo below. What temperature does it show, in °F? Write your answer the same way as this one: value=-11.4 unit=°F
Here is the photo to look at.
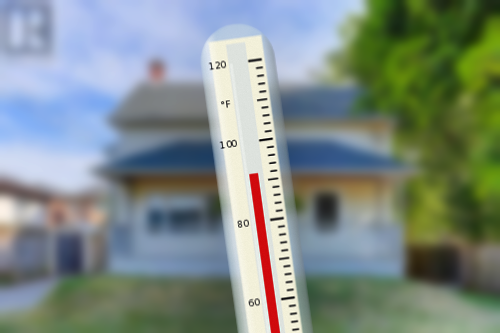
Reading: value=92 unit=°F
